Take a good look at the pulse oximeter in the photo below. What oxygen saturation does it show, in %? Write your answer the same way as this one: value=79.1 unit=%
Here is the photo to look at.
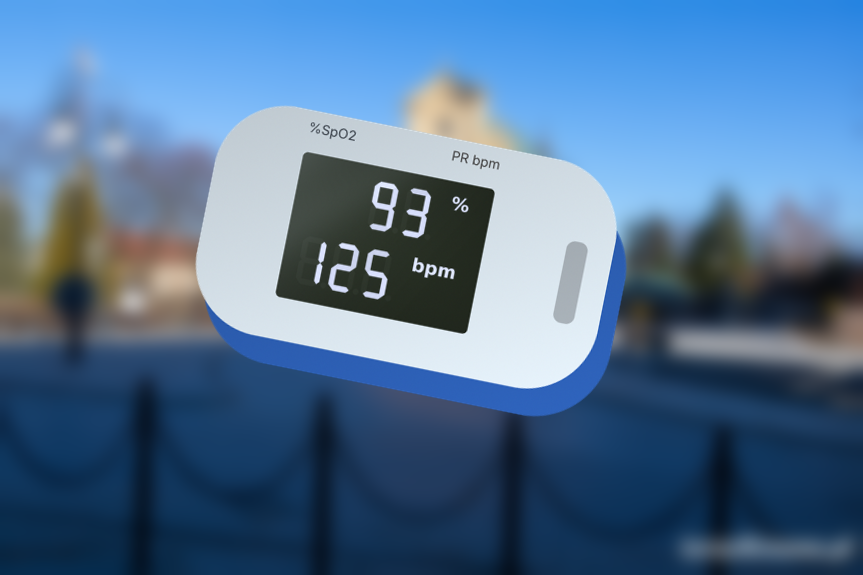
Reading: value=93 unit=%
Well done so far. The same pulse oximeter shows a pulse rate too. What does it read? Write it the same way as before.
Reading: value=125 unit=bpm
